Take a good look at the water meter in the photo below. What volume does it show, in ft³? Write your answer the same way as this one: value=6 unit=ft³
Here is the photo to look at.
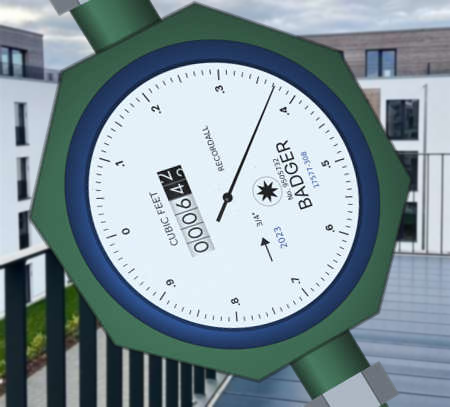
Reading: value=642.37 unit=ft³
